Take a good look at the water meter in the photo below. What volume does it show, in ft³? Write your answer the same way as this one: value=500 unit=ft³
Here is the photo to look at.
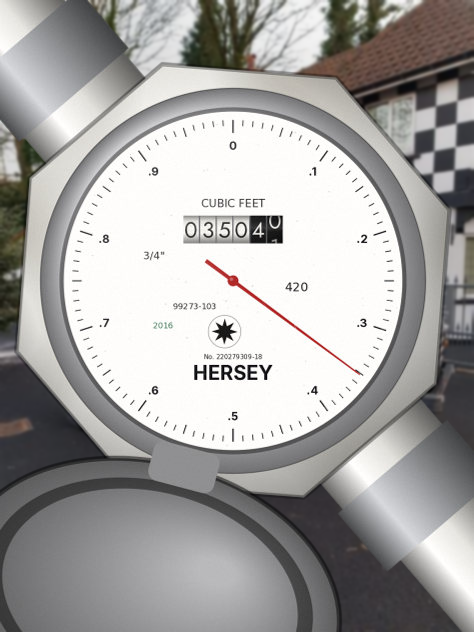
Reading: value=35040.35 unit=ft³
